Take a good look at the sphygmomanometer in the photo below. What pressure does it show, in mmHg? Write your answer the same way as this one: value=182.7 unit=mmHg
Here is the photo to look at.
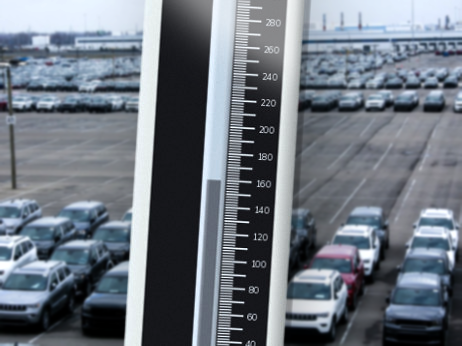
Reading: value=160 unit=mmHg
